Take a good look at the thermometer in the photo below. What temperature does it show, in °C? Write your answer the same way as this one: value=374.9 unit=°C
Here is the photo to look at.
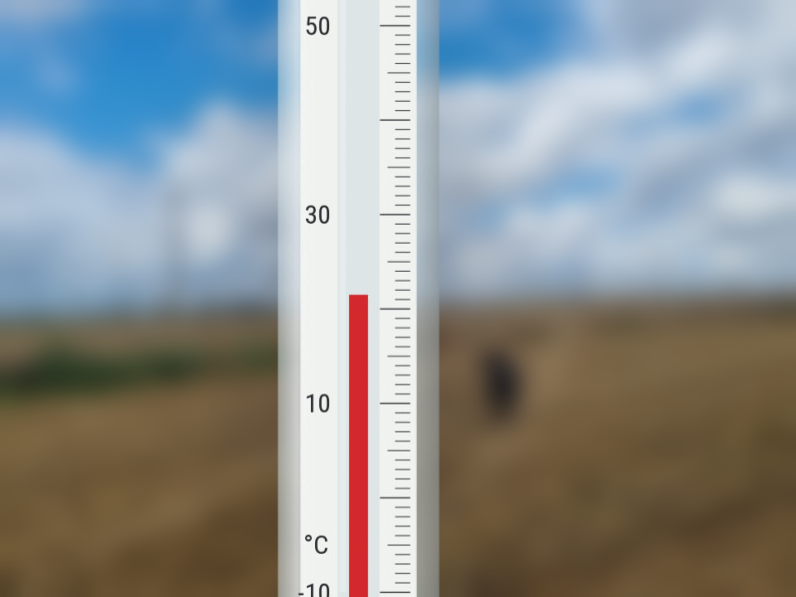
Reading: value=21.5 unit=°C
